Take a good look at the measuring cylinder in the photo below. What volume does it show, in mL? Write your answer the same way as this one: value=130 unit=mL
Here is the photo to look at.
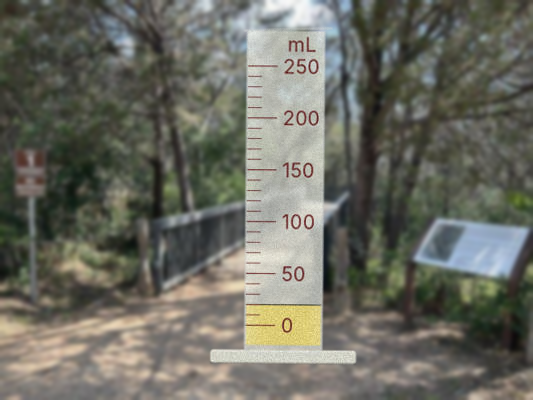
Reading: value=20 unit=mL
